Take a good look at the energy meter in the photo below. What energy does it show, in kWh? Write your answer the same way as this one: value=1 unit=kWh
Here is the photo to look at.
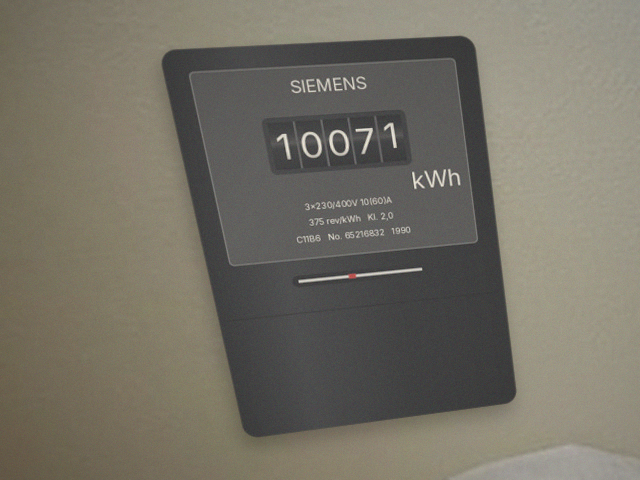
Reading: value=10071 unit=kWh
